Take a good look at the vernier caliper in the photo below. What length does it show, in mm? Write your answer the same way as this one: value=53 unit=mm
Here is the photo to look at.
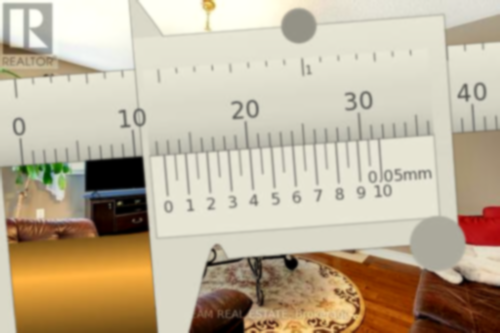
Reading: value=12.6 unit=mm
